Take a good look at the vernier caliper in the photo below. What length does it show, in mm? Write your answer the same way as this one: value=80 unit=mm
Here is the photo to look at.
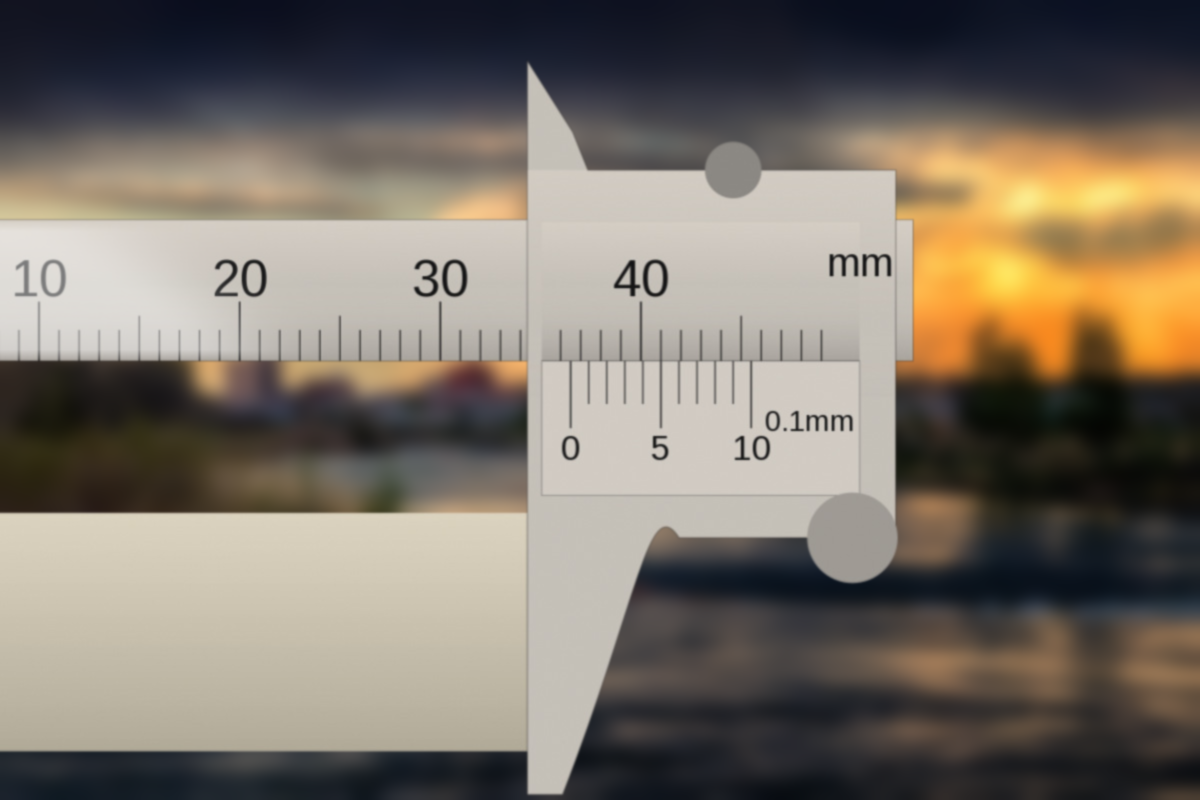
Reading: value=36.5 unit=mm
